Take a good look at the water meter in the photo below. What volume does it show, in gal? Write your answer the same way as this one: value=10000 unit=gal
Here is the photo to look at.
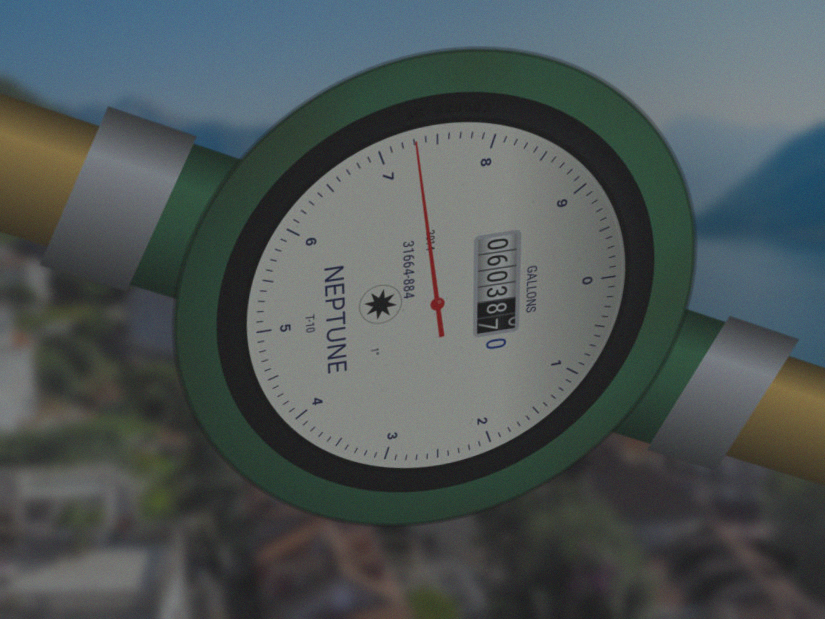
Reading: value=603867.3 unit=gal
